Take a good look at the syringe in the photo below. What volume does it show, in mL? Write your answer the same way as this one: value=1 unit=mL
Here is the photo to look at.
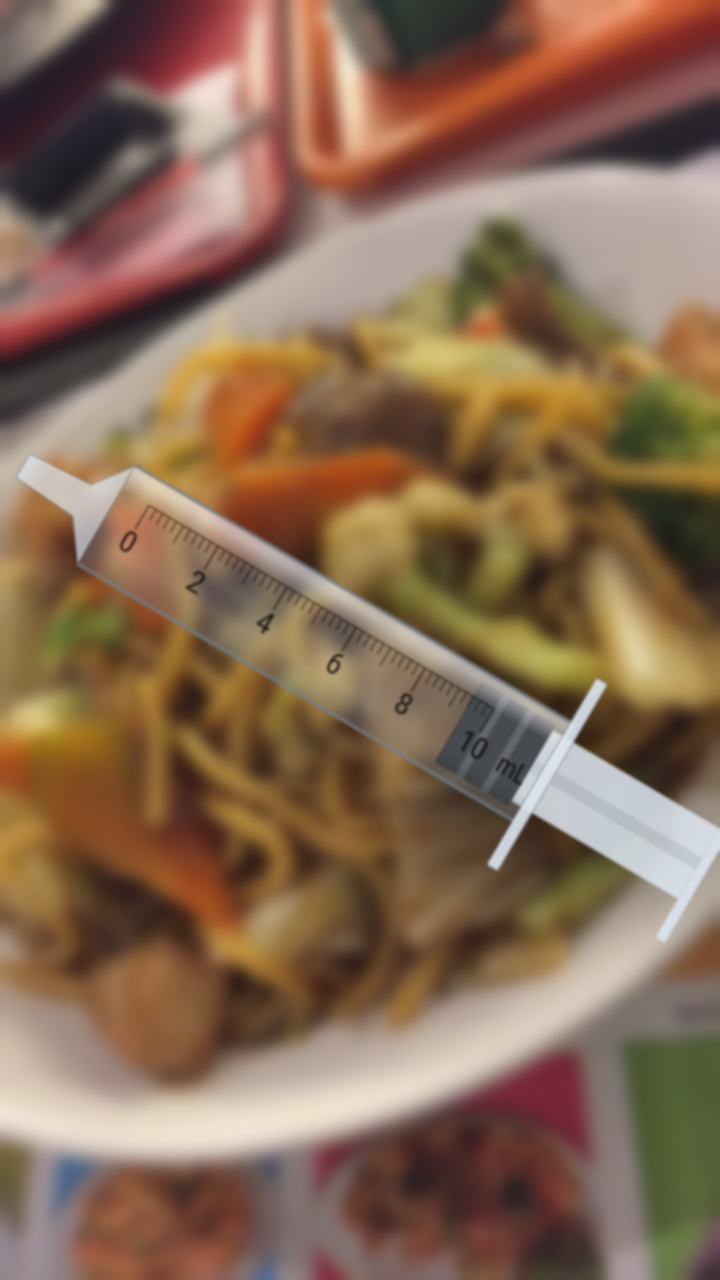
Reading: value=9.4 unit=mL
